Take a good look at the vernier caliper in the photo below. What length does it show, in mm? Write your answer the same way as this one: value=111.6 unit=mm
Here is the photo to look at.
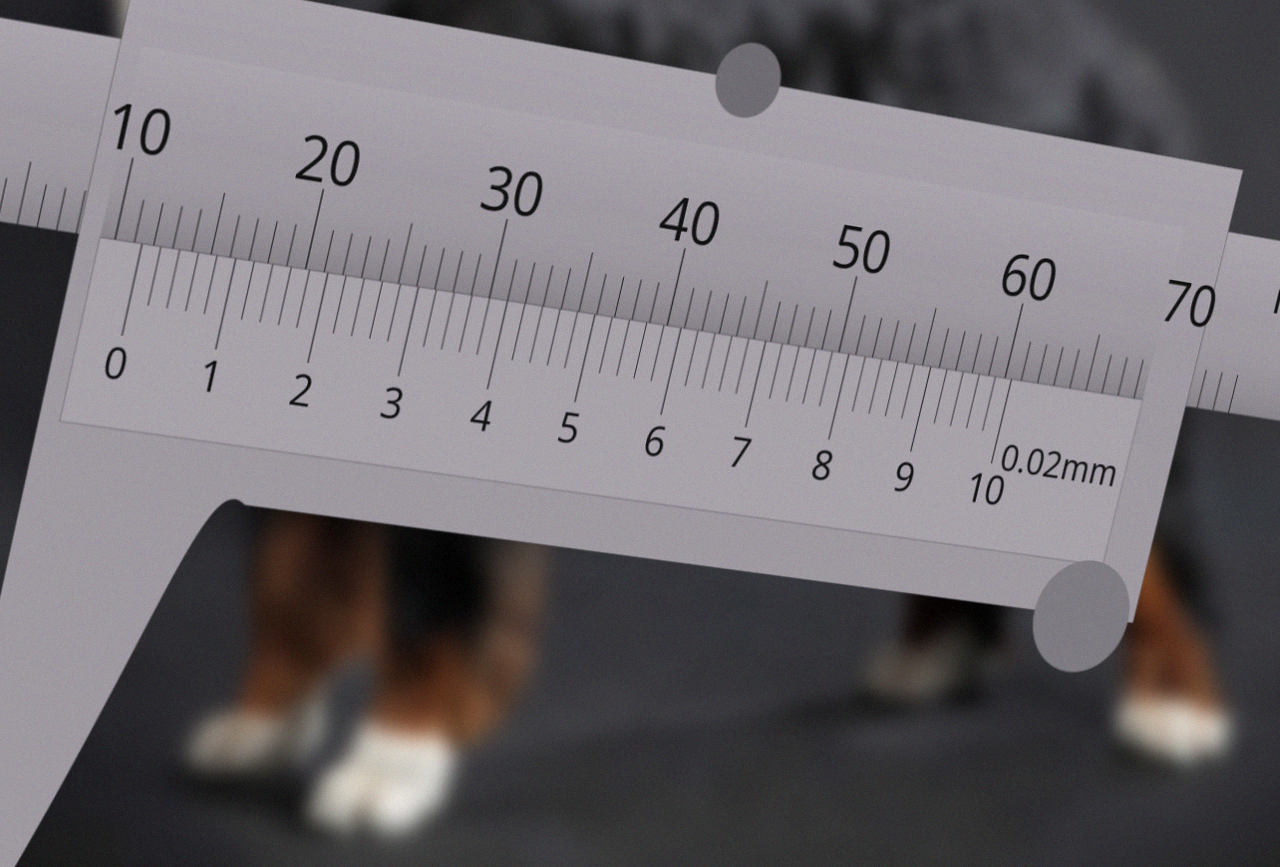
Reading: value=11.4 unit=mm
